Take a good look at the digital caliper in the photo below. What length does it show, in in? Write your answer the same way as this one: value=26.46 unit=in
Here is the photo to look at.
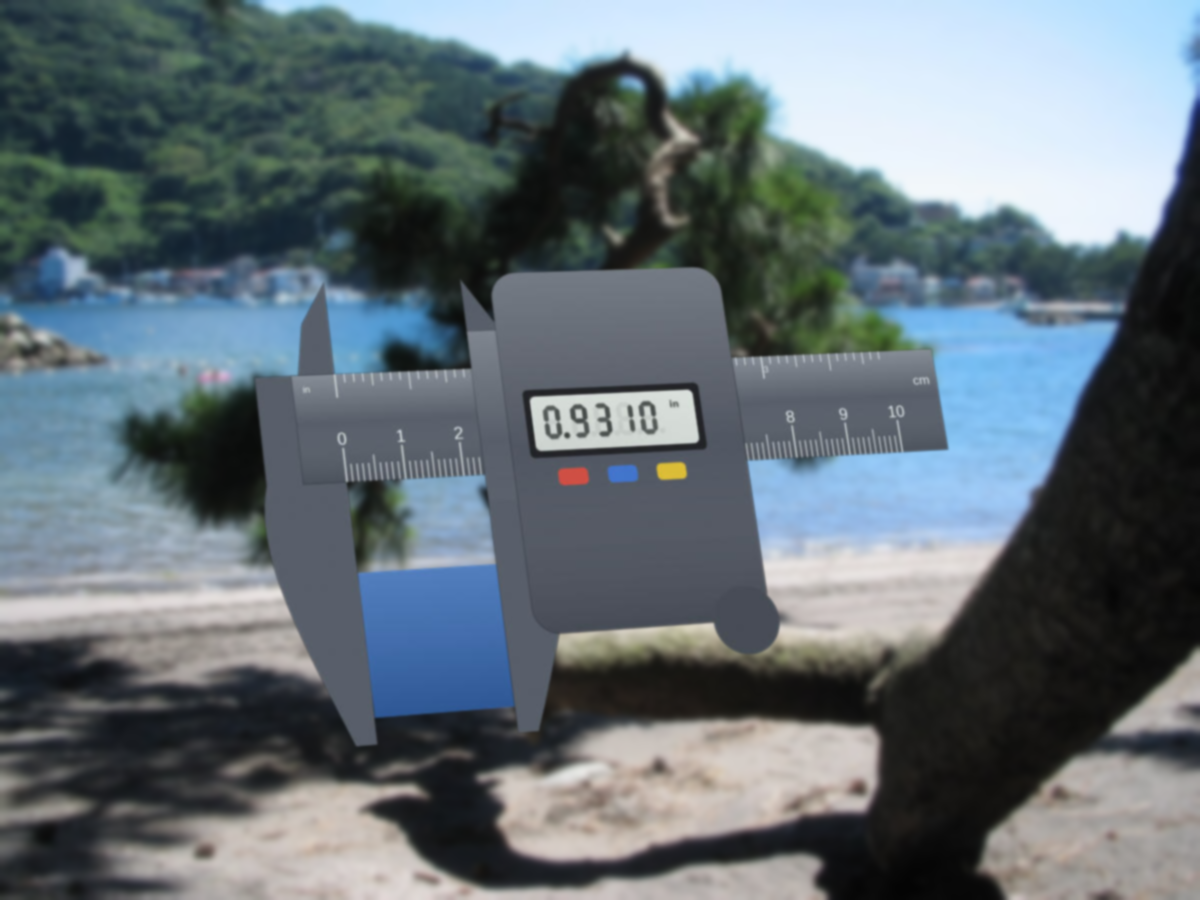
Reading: value=0.9310 unit=in
